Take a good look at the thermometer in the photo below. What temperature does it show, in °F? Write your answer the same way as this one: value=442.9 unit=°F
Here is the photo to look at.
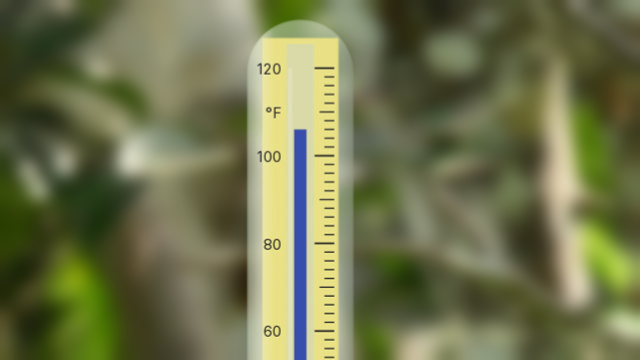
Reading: value=106 unit=°F
